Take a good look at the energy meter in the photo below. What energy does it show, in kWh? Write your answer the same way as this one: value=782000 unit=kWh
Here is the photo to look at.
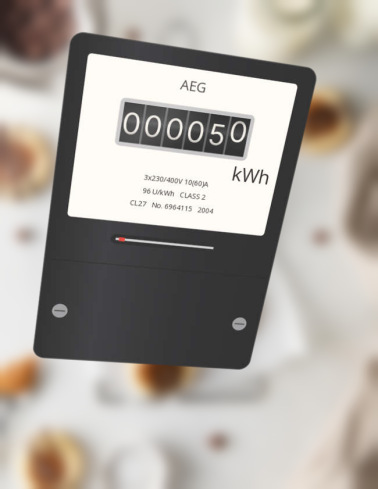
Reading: value=50 unit=kWh
